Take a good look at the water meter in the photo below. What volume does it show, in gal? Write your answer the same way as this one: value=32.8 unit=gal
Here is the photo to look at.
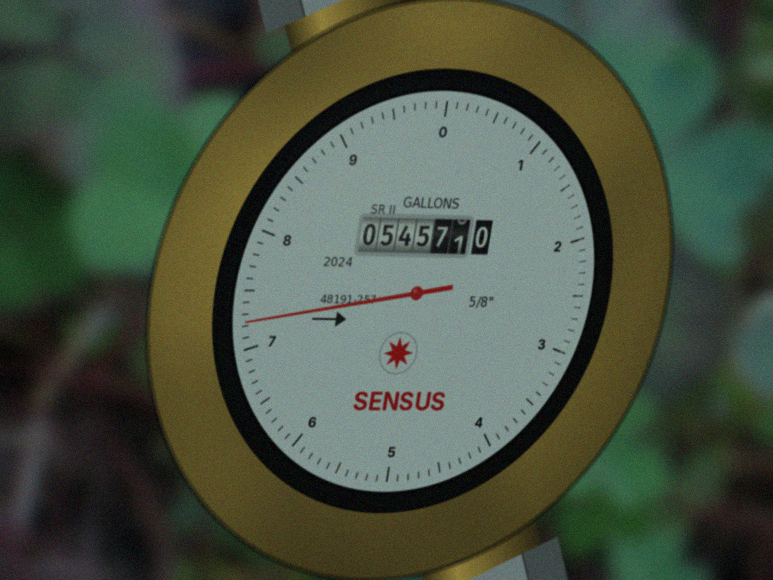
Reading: value=545707.2 unit=gal
